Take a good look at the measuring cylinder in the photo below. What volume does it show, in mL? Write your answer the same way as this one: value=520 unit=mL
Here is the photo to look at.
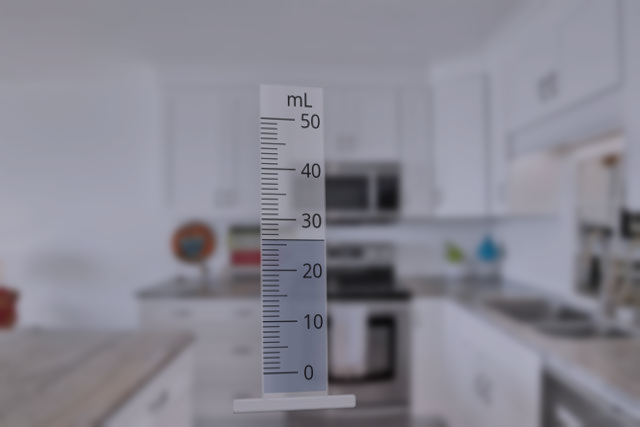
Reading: value=26 unit=mL
